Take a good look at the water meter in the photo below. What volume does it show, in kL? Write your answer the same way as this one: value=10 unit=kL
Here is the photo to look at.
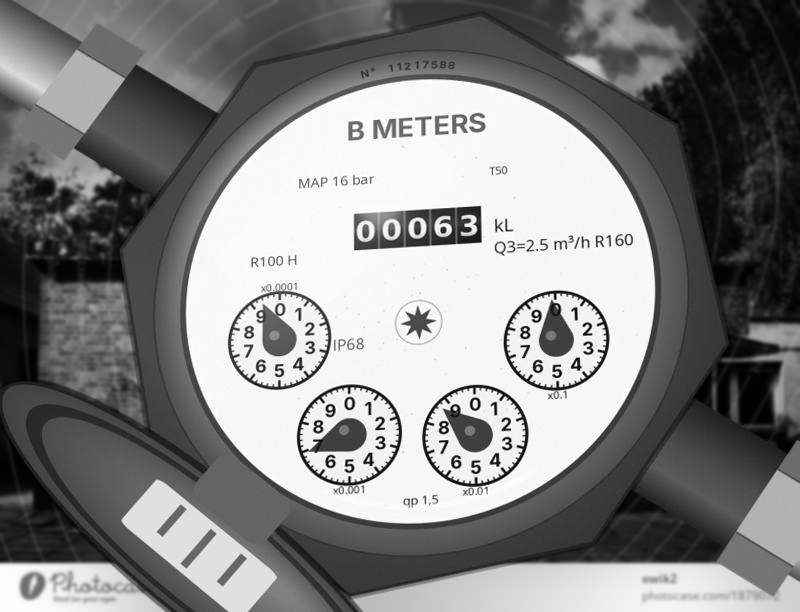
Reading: value=62.9869 unit=kL
